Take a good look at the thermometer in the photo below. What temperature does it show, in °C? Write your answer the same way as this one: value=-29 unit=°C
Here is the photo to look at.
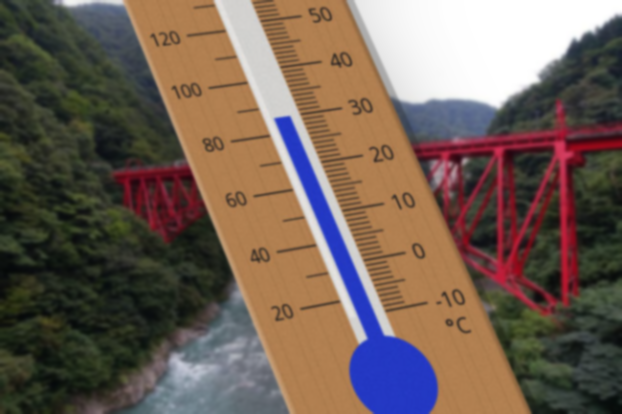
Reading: value=30 unit=°C
